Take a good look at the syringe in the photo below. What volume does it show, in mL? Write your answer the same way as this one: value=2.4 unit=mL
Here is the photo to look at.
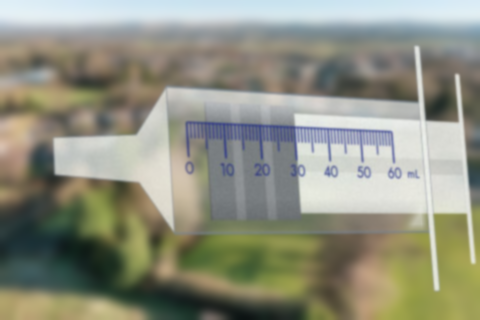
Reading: value=5 unit=mL
